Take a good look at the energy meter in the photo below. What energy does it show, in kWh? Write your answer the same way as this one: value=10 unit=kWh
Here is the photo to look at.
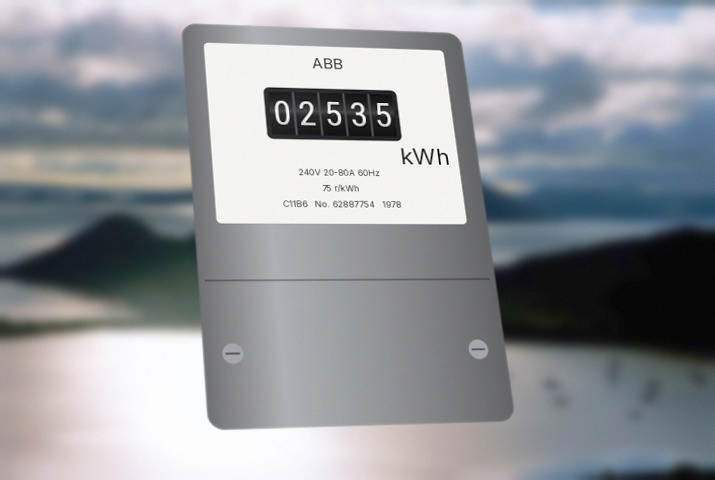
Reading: value=2535 unit=kWh
